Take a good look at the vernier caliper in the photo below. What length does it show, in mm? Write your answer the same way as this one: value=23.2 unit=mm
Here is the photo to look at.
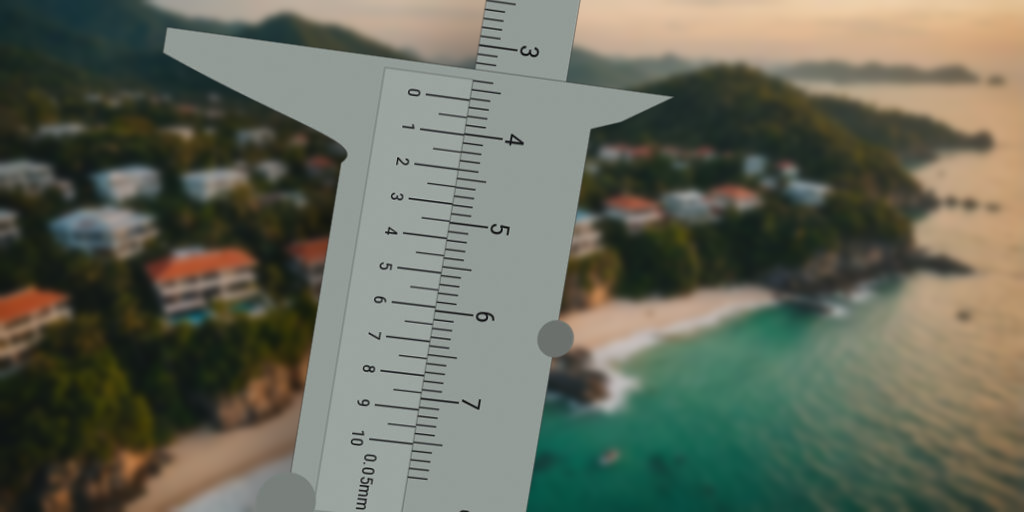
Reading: value=36.2 unit=mm
